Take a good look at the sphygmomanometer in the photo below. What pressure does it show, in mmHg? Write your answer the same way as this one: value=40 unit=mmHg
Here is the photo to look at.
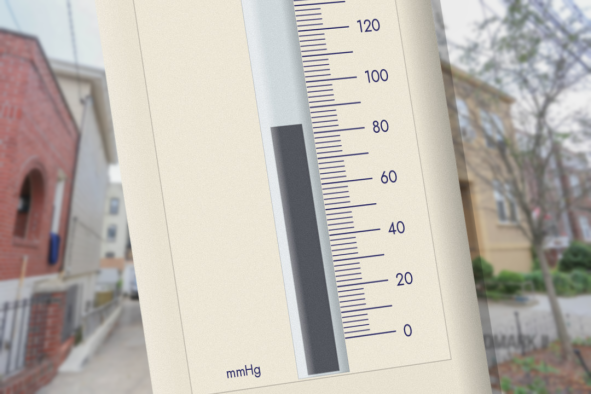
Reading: value=84 unit=mmHg
